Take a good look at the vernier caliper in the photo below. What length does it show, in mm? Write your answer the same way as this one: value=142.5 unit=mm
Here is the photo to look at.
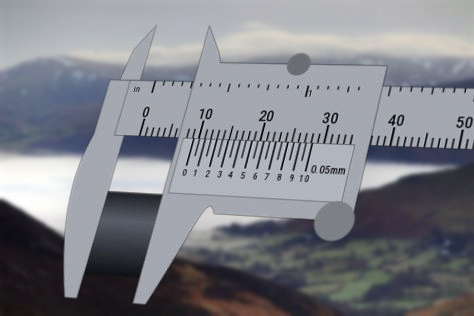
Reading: value=9.2 unit=mm
